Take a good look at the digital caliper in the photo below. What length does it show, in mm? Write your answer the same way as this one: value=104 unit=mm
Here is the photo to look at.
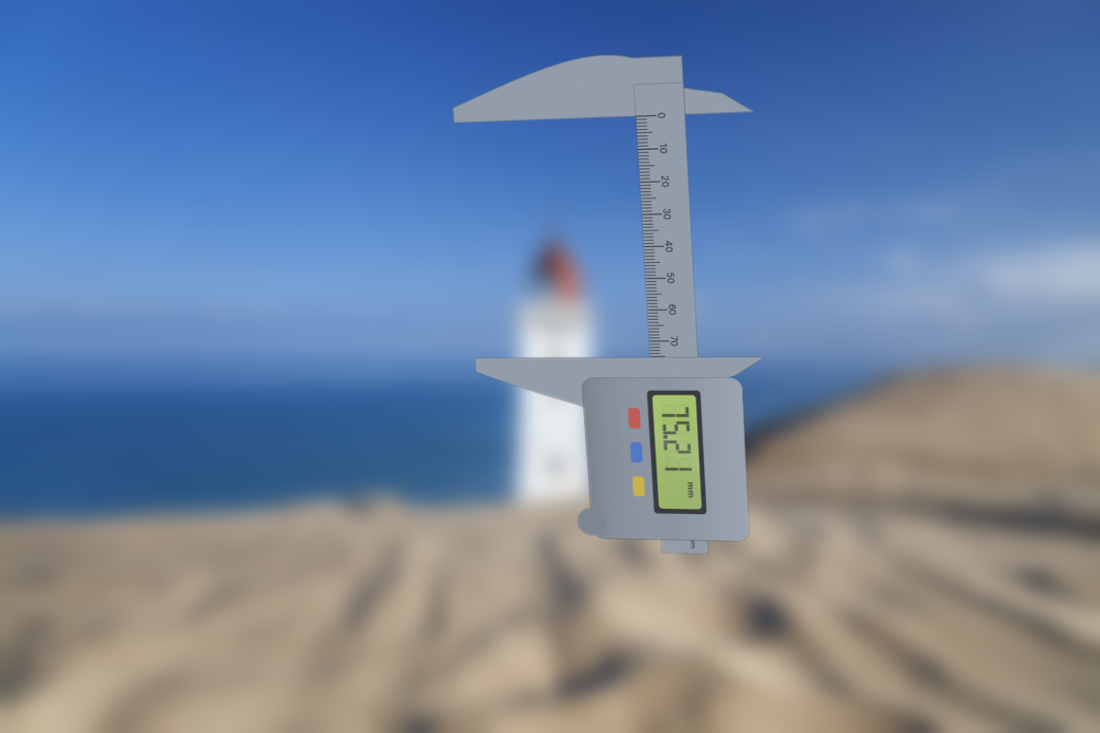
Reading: value=75.21 unit=mm
